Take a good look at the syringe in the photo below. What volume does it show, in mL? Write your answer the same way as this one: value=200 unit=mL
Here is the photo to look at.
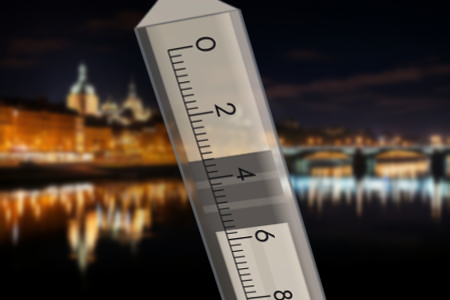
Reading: value=3.4 unit=mL
